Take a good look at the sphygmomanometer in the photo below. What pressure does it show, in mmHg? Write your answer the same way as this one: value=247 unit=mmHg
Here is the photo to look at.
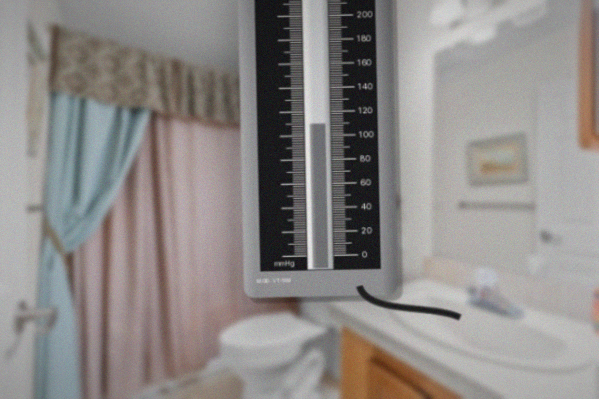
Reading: value=110 unit=mmHg
